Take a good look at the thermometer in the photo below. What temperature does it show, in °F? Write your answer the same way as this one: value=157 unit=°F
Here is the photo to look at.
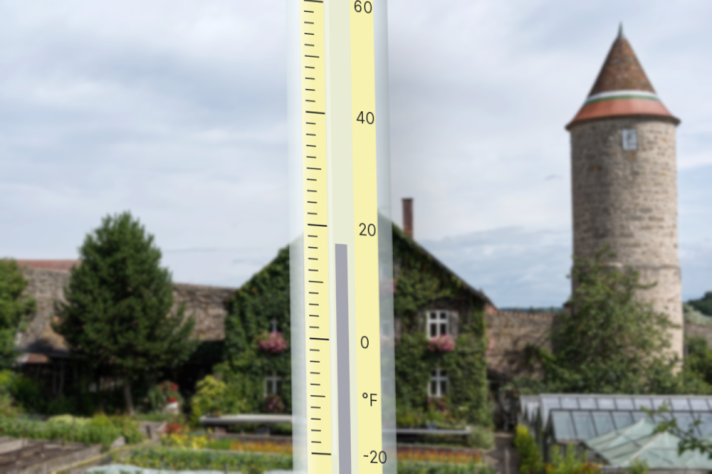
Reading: value=17 unit=°F
